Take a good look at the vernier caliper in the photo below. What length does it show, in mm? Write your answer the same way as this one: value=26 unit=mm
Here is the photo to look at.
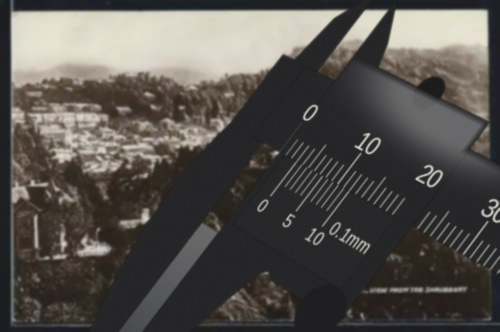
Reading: value=3.0 unit=mm
